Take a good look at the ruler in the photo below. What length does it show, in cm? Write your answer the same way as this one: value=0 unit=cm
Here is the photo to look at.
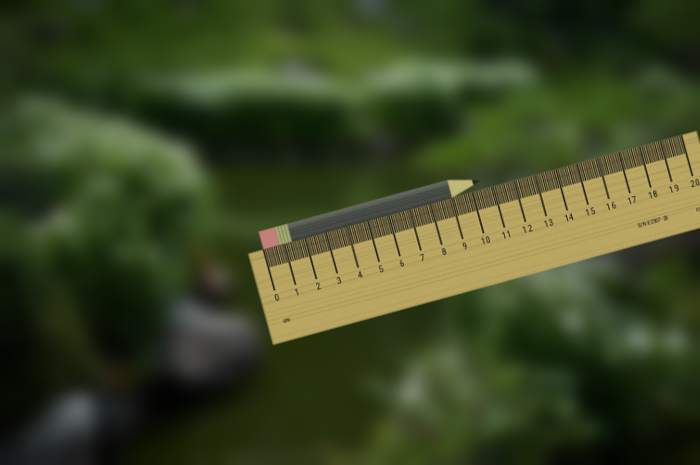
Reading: value=10.5 unit=cm
